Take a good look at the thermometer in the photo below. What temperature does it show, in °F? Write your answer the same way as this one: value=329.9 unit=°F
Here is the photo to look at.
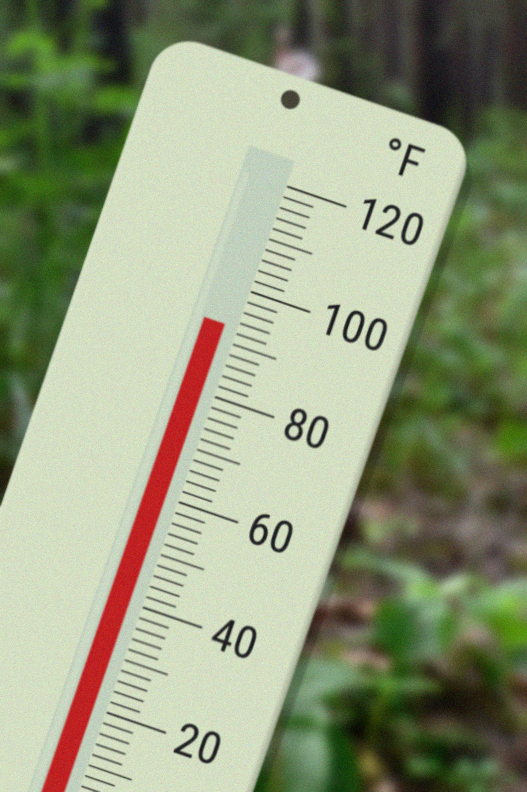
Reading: value=93 unit=°F
